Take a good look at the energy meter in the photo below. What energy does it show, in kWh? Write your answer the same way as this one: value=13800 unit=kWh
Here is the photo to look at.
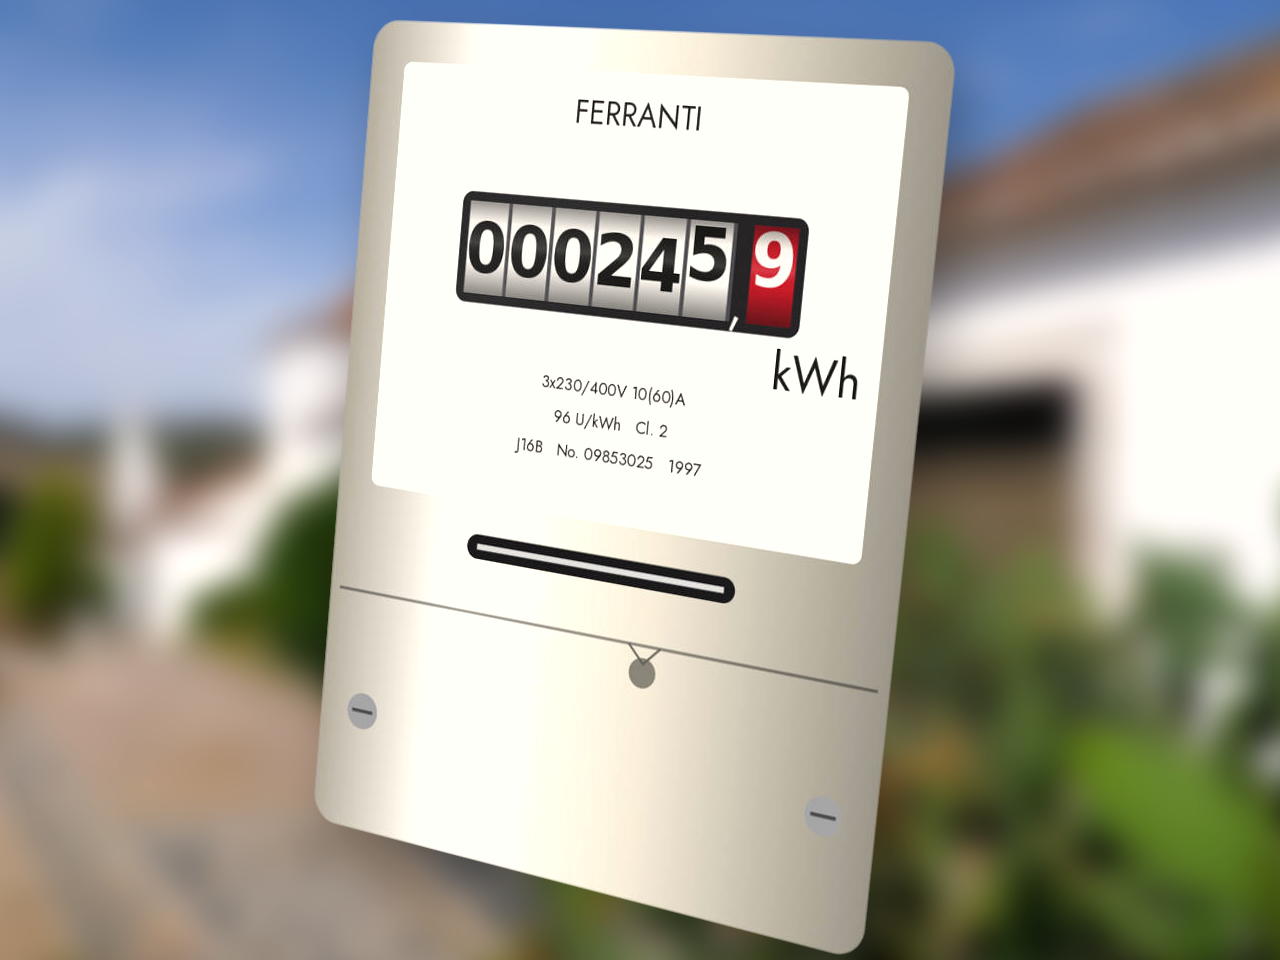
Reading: value=245.9 unit=kWh
